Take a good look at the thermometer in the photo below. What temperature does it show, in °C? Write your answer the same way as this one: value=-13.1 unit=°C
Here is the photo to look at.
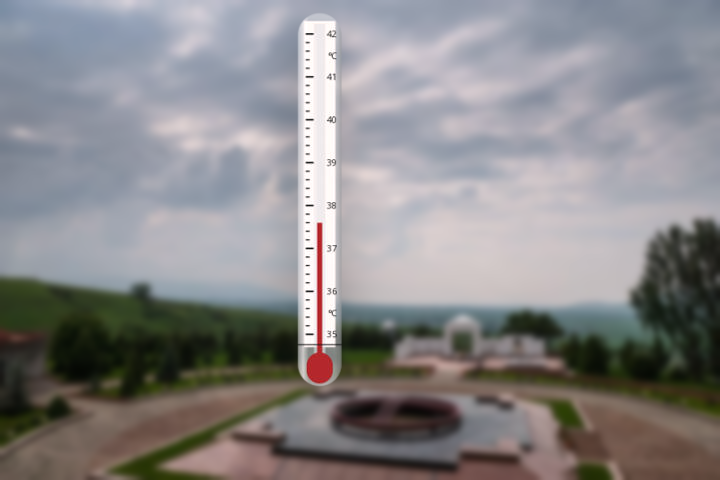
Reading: value=37.6 unit=°C
